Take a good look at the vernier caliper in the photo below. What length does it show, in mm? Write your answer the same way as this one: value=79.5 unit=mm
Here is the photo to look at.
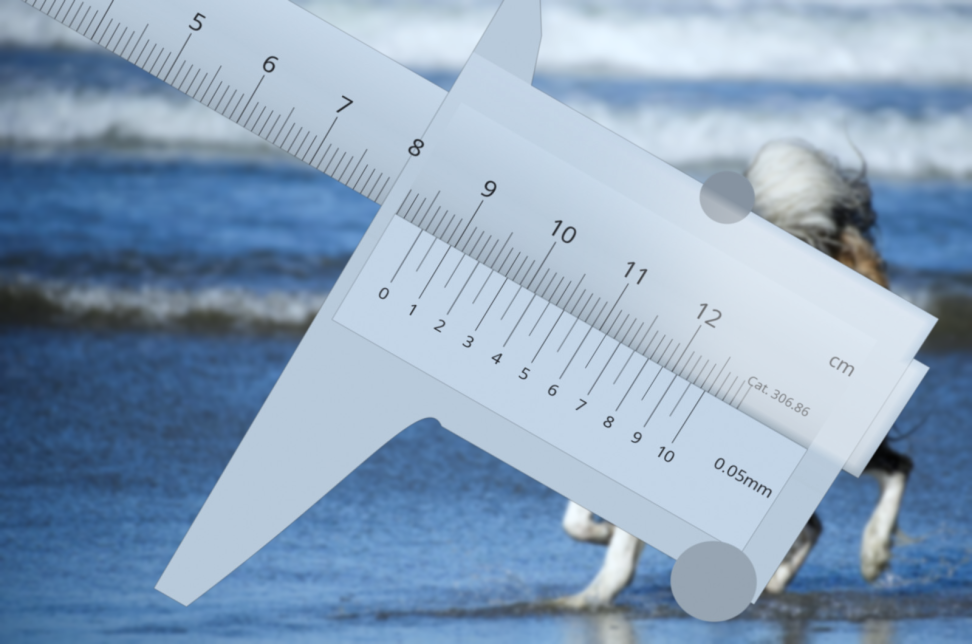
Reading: value=85.6 unit=mm
